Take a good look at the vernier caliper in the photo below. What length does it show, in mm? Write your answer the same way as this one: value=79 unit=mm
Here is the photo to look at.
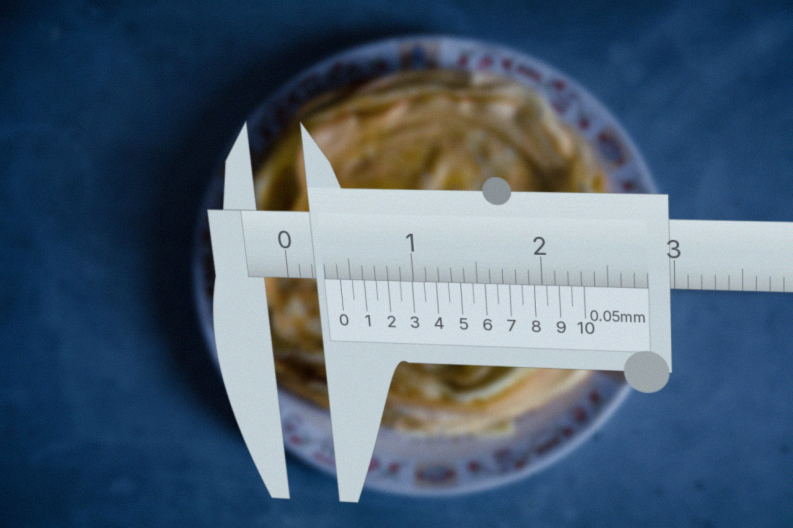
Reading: value=4.2 unit=mm
